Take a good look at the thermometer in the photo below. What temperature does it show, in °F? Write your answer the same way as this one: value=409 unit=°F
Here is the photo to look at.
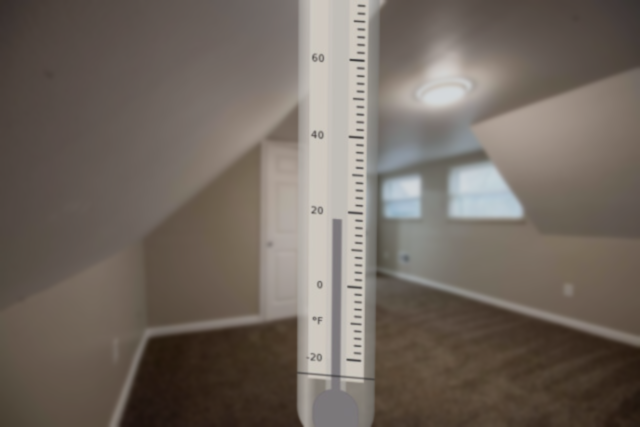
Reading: value=18 unit=°F
